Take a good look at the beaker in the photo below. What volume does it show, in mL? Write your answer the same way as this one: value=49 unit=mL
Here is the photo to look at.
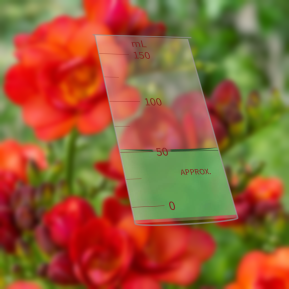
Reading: value=50 unit=mL
